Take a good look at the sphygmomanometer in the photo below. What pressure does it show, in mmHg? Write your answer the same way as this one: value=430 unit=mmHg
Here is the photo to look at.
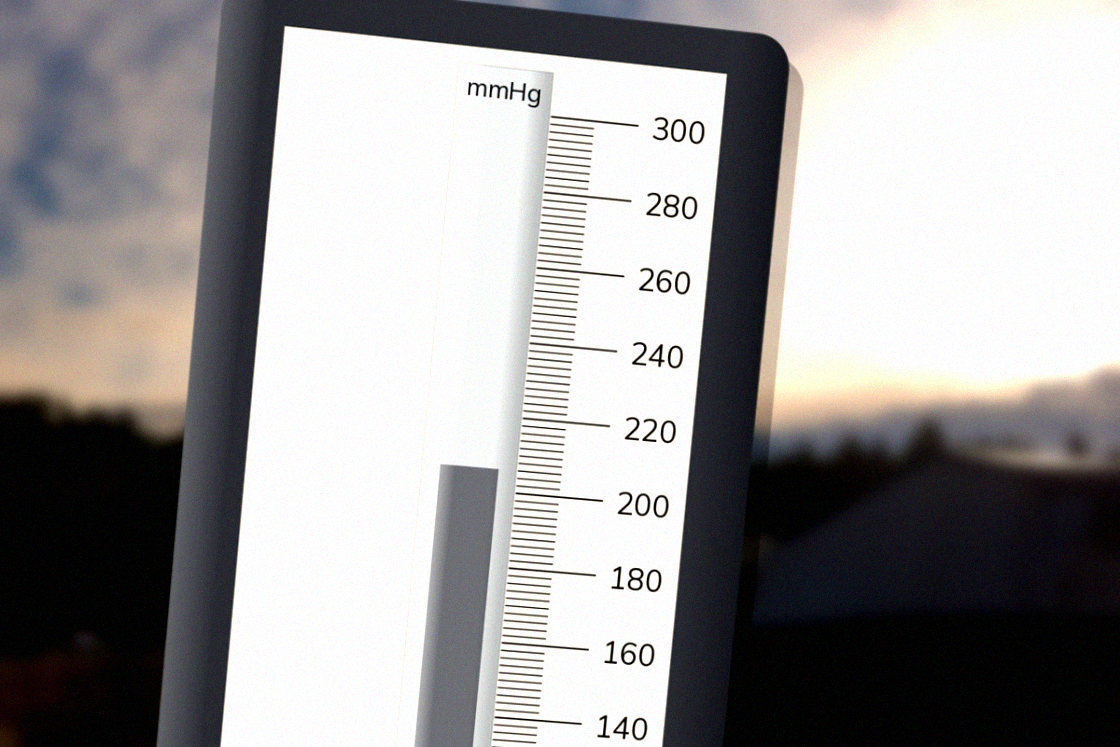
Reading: value=206 unit=mmHg
